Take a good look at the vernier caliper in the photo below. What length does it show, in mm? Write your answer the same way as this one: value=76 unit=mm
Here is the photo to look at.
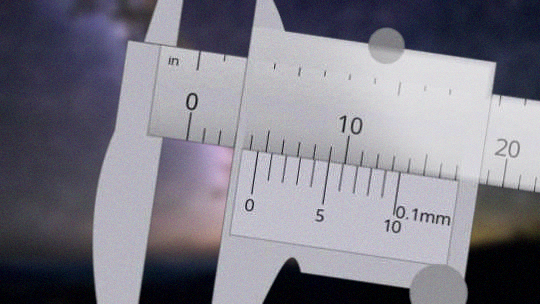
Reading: value=4.5 unit=mm
